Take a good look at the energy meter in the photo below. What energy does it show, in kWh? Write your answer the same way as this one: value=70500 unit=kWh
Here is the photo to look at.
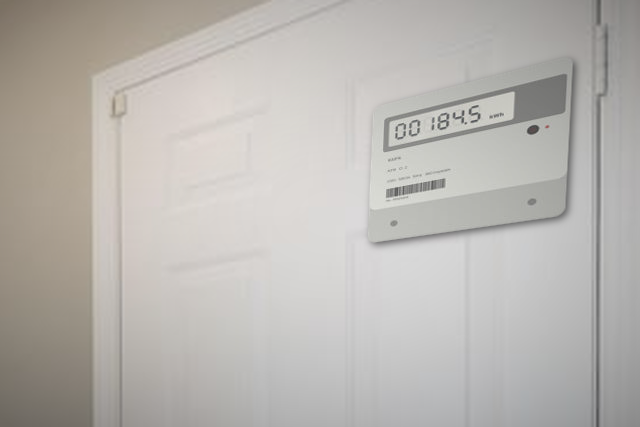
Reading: value=184.5 unit=kWh
